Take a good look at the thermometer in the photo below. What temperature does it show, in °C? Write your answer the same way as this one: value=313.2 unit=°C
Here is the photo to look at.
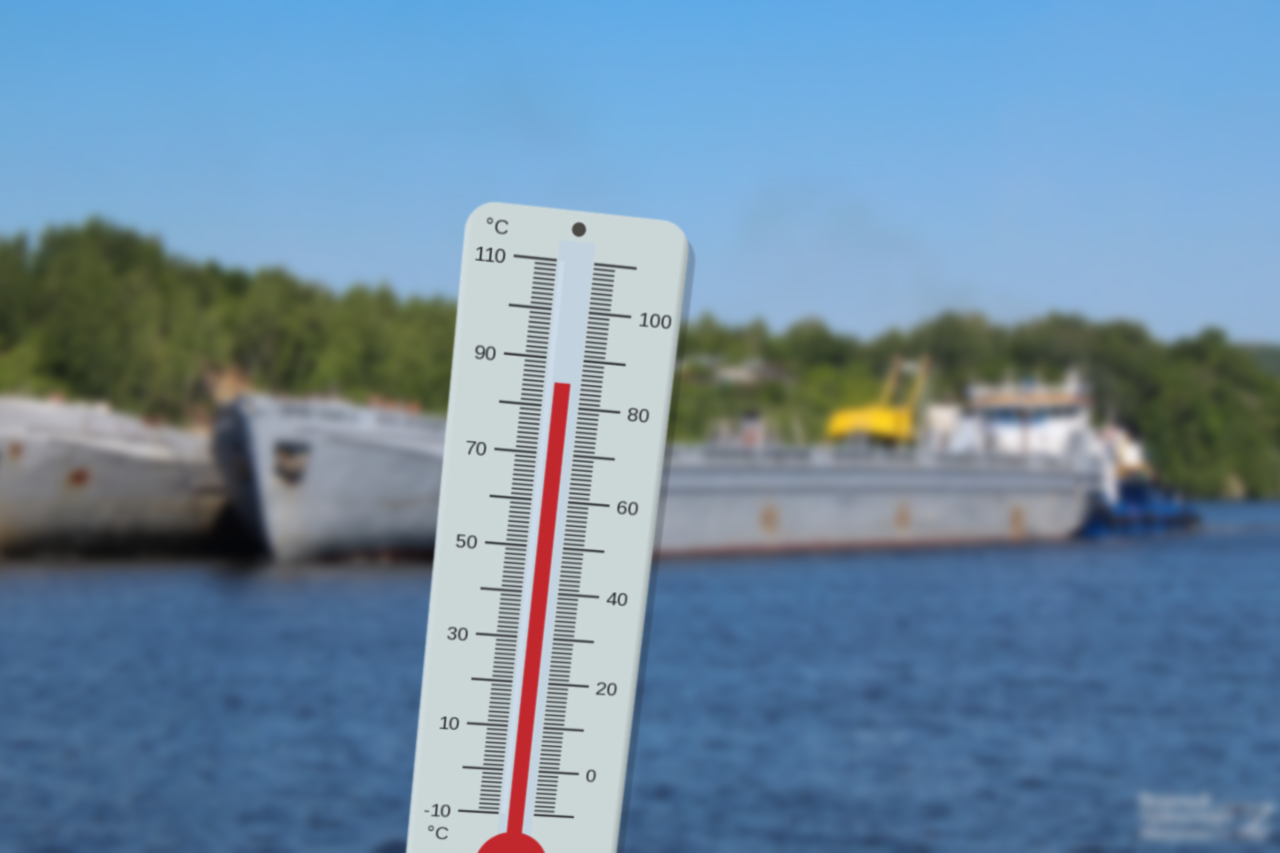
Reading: value=85 unit=°C
